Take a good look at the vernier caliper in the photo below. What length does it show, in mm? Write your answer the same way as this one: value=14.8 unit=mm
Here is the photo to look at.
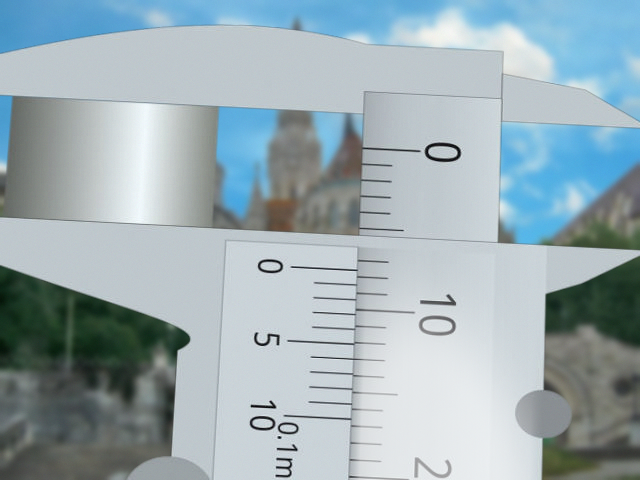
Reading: value=7.6 unit=mm
